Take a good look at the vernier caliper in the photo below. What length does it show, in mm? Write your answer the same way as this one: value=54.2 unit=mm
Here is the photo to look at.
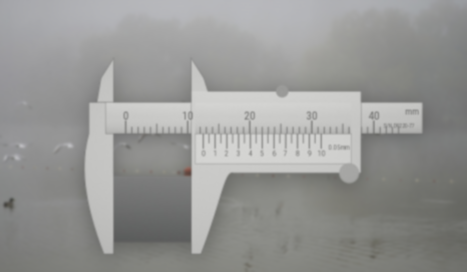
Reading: value=12.5 unit=mm
